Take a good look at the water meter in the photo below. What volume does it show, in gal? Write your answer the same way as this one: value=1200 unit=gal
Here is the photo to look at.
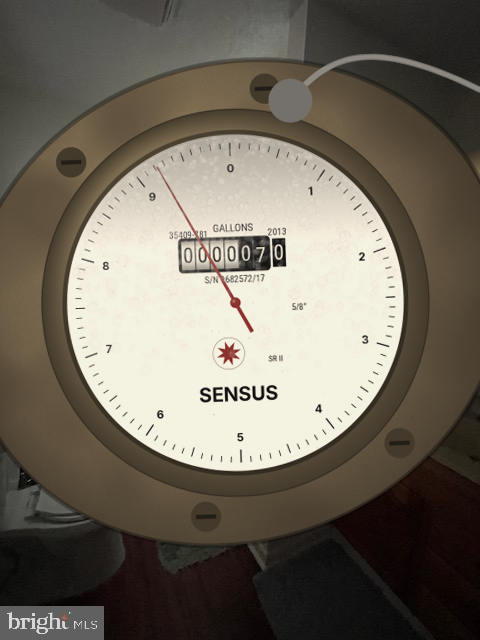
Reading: value=69.2 unit=gal
